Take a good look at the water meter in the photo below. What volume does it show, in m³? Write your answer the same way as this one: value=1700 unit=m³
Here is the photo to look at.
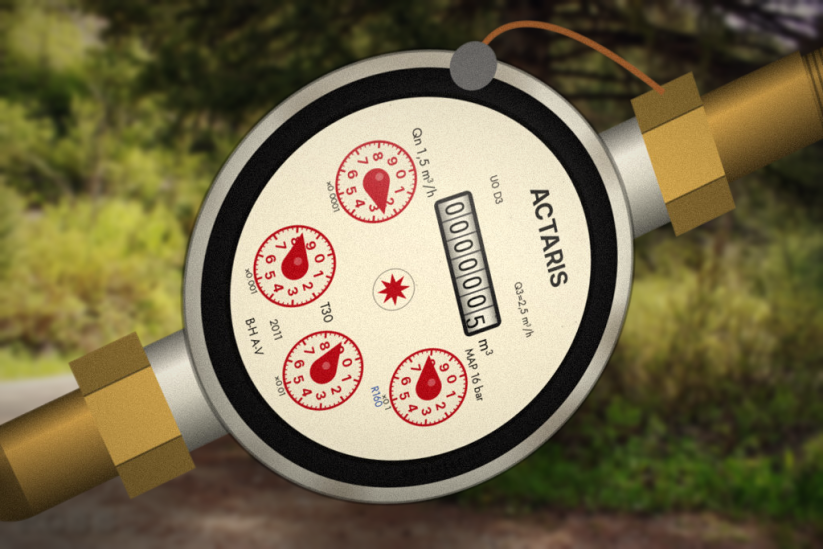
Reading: value=4.7882 unit=m³
